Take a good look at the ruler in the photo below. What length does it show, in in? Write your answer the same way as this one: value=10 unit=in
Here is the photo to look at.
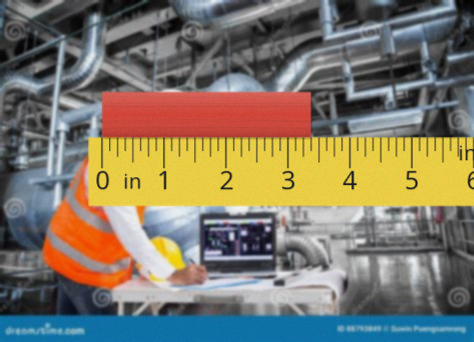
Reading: value=3.375 unit=in
